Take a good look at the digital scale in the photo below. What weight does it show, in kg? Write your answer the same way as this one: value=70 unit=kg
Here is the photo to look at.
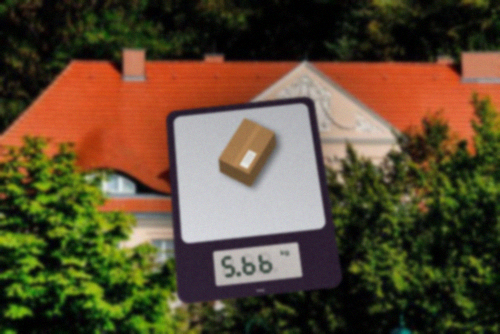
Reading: value=5.66 unit=kg
